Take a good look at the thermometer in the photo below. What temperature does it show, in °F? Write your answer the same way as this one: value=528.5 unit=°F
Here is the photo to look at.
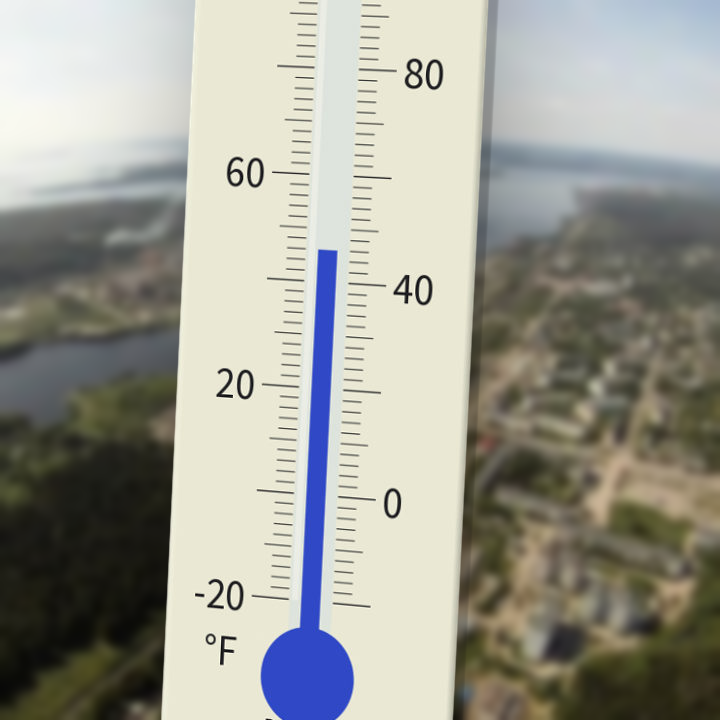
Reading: value=46 unit=°F
